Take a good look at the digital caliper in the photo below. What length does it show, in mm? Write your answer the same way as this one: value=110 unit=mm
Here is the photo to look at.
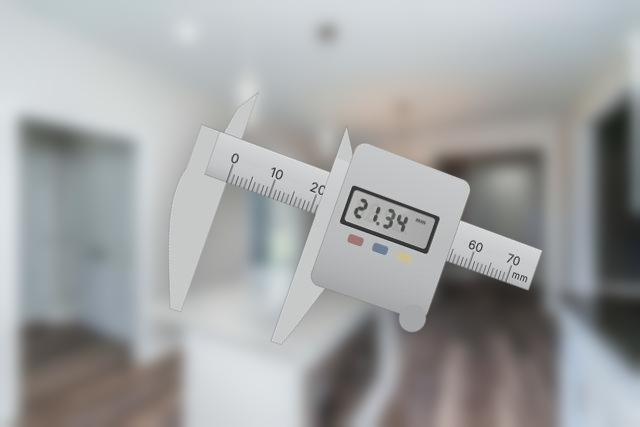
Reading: value=21.34 unit=mm
